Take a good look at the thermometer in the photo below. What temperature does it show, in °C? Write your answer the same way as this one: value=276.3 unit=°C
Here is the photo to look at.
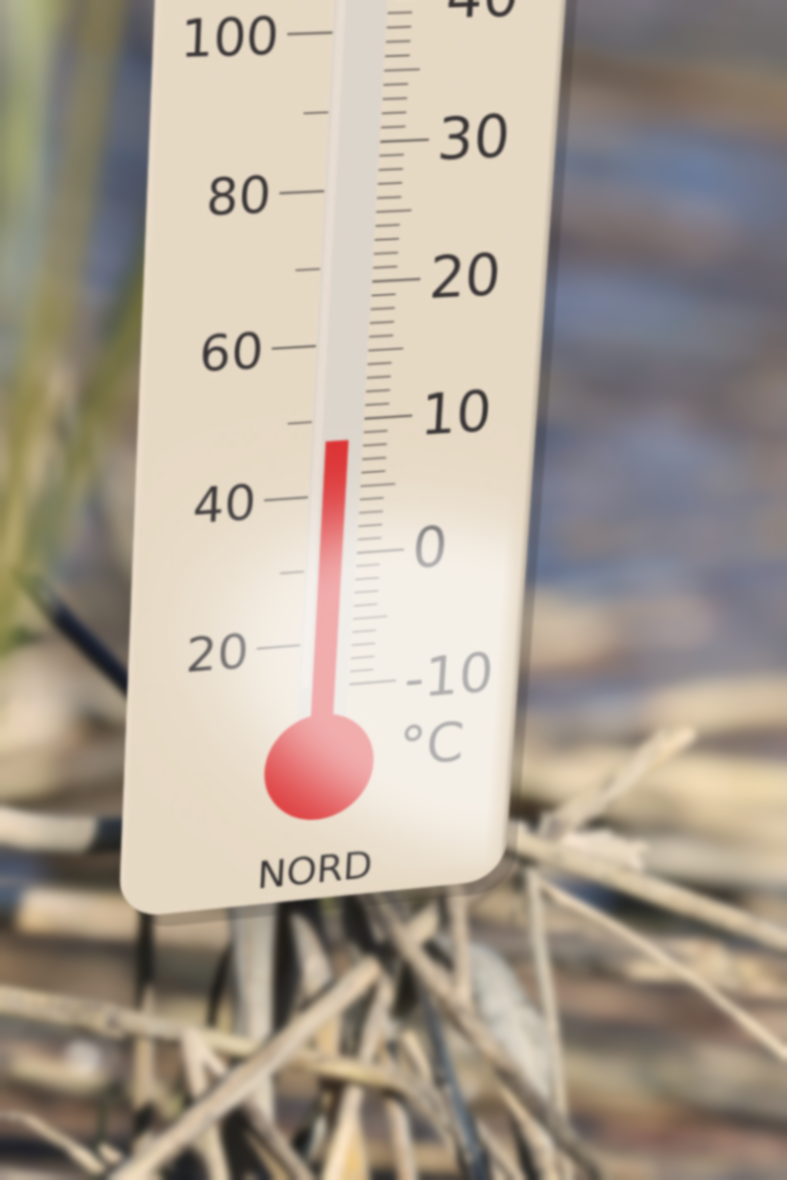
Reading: value=8.5 unit=°C
